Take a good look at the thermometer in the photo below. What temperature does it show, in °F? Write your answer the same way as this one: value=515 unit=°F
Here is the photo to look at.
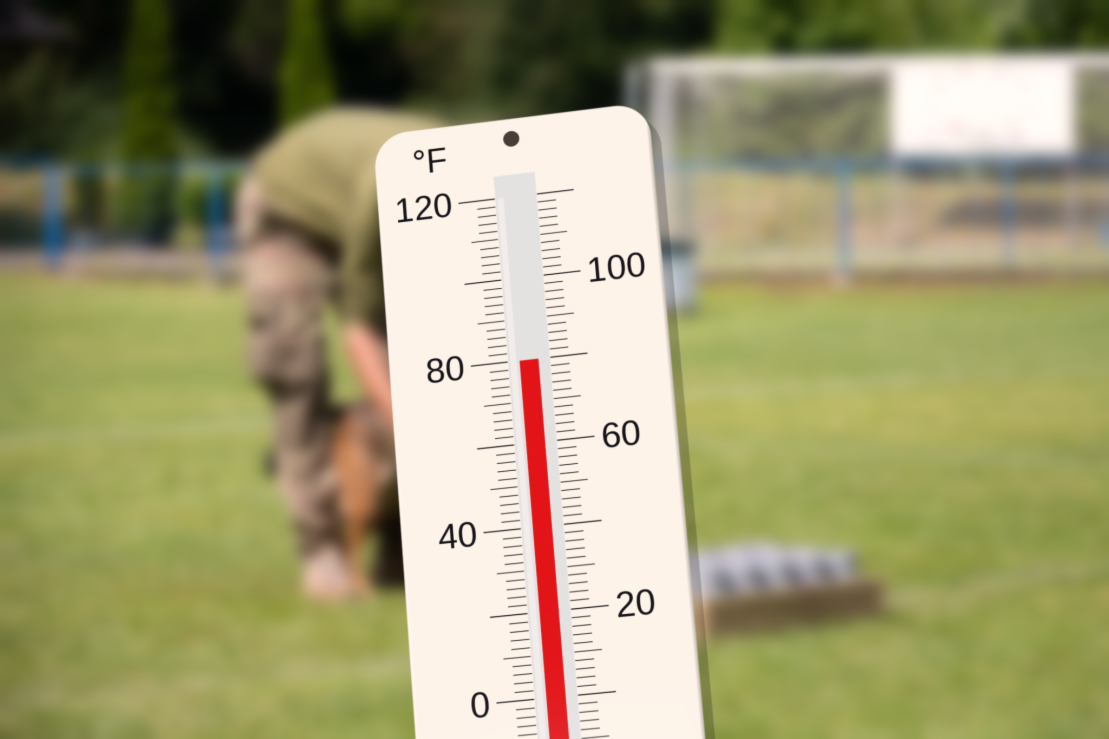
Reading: value=80 unit=°F
